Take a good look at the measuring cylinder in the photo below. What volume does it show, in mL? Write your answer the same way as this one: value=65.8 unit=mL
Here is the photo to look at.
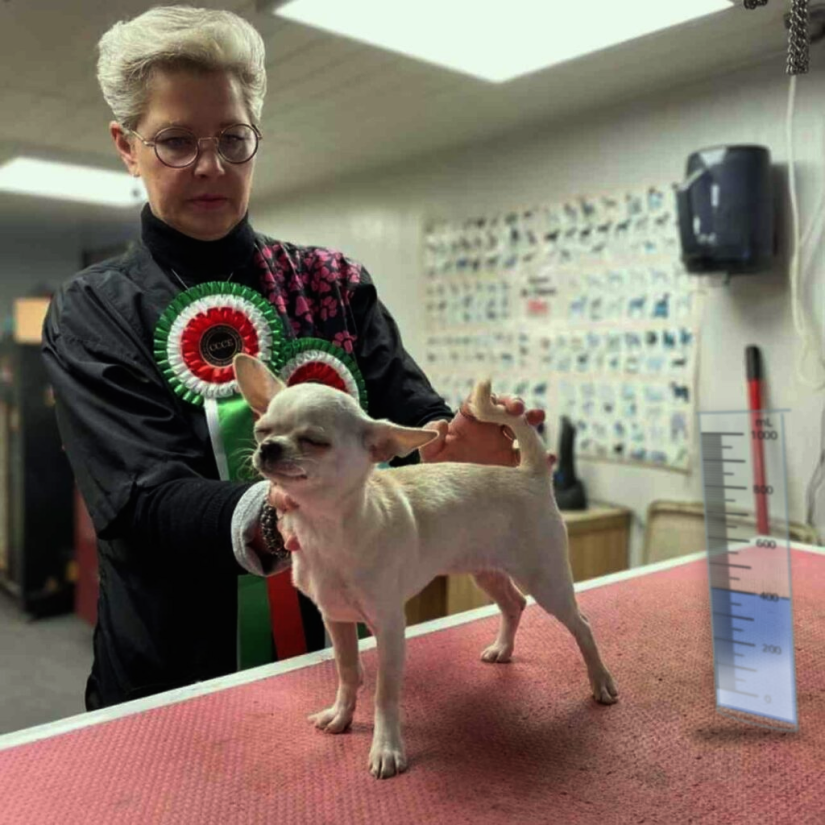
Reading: value=400 unit=mL
